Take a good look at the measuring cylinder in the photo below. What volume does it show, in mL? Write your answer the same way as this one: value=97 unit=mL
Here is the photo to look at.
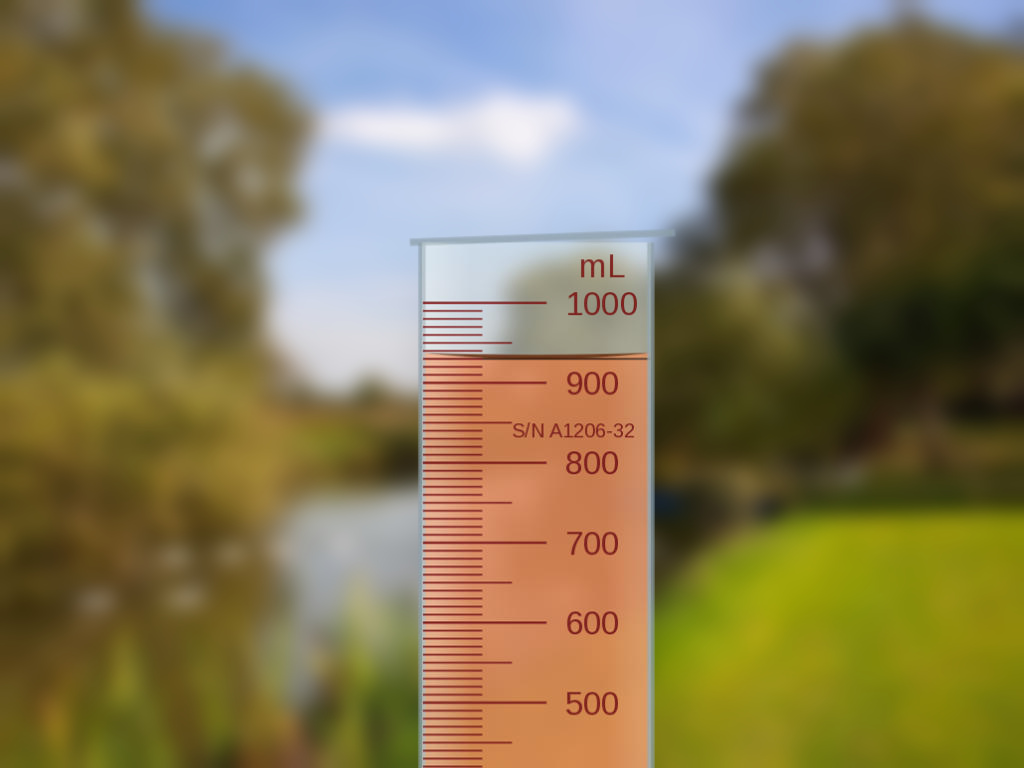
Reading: value=930 unit=mL
